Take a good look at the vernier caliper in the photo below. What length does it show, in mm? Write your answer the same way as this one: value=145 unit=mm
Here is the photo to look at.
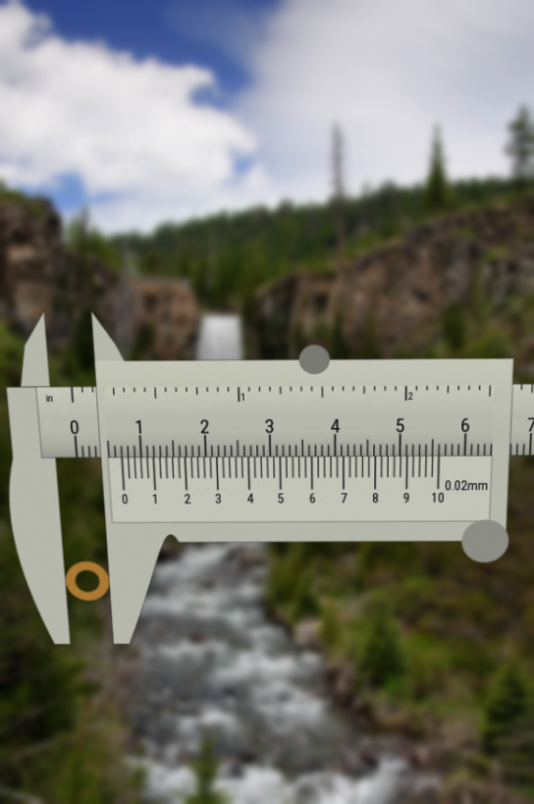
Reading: value=7.0 unit=mm
